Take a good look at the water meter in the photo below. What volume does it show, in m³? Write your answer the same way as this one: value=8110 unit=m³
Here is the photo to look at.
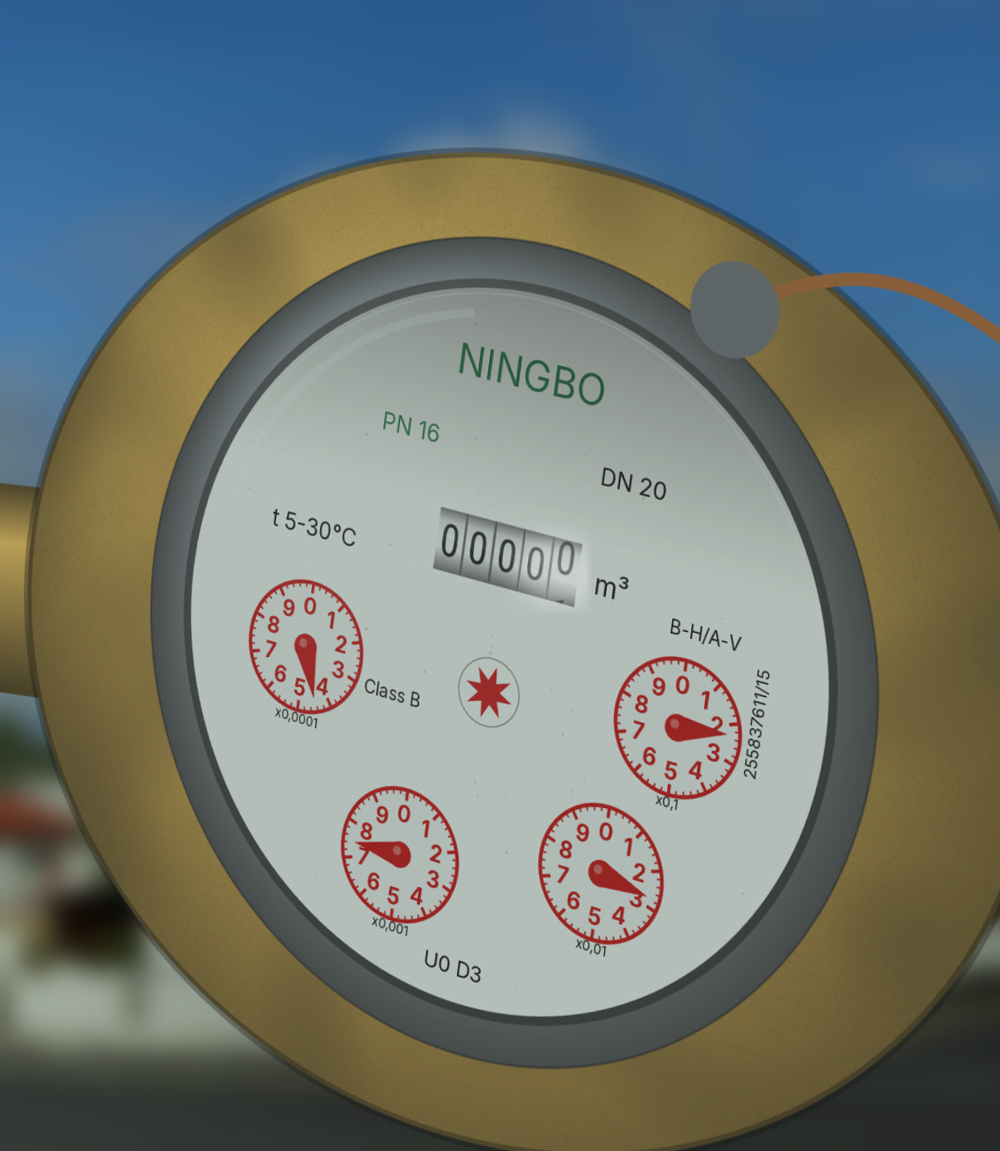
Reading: value=0.2274 unit=m³
